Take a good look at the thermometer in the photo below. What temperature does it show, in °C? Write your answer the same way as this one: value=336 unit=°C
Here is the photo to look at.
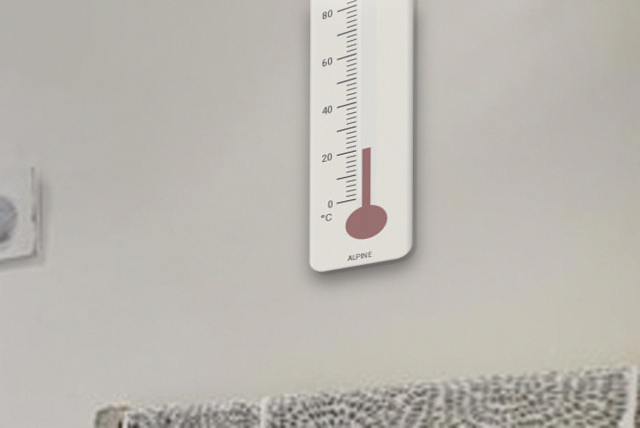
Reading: value=20 unit=°C
